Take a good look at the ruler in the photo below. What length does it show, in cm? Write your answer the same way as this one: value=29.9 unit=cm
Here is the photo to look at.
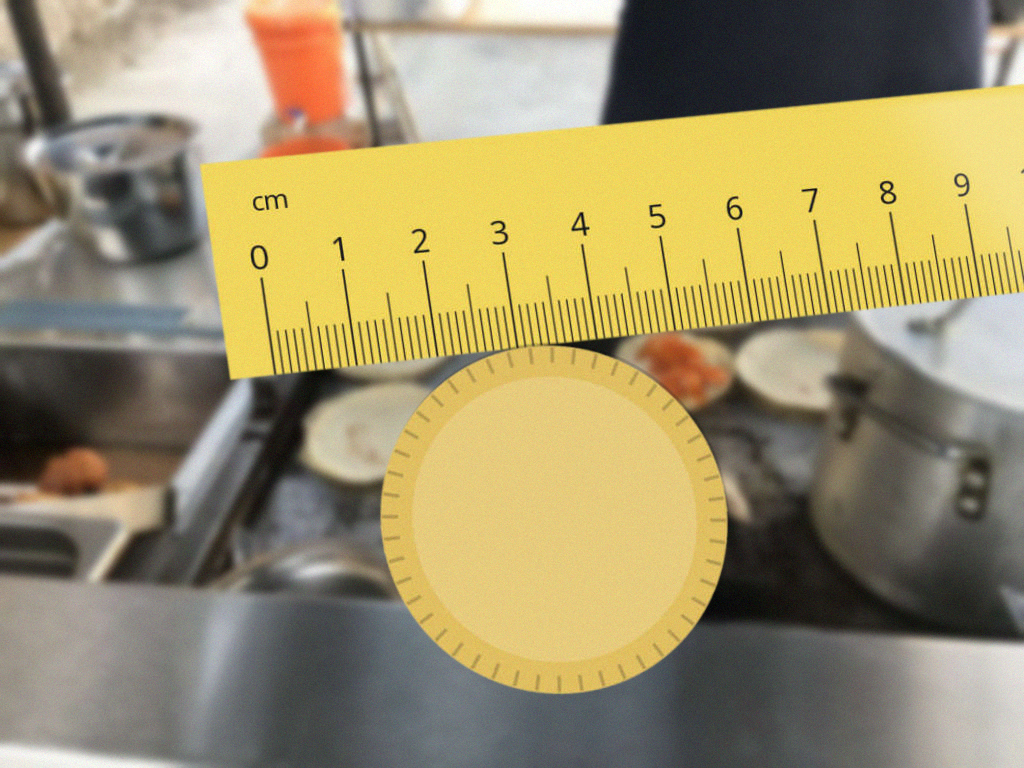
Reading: value=4.3 unit=cm
